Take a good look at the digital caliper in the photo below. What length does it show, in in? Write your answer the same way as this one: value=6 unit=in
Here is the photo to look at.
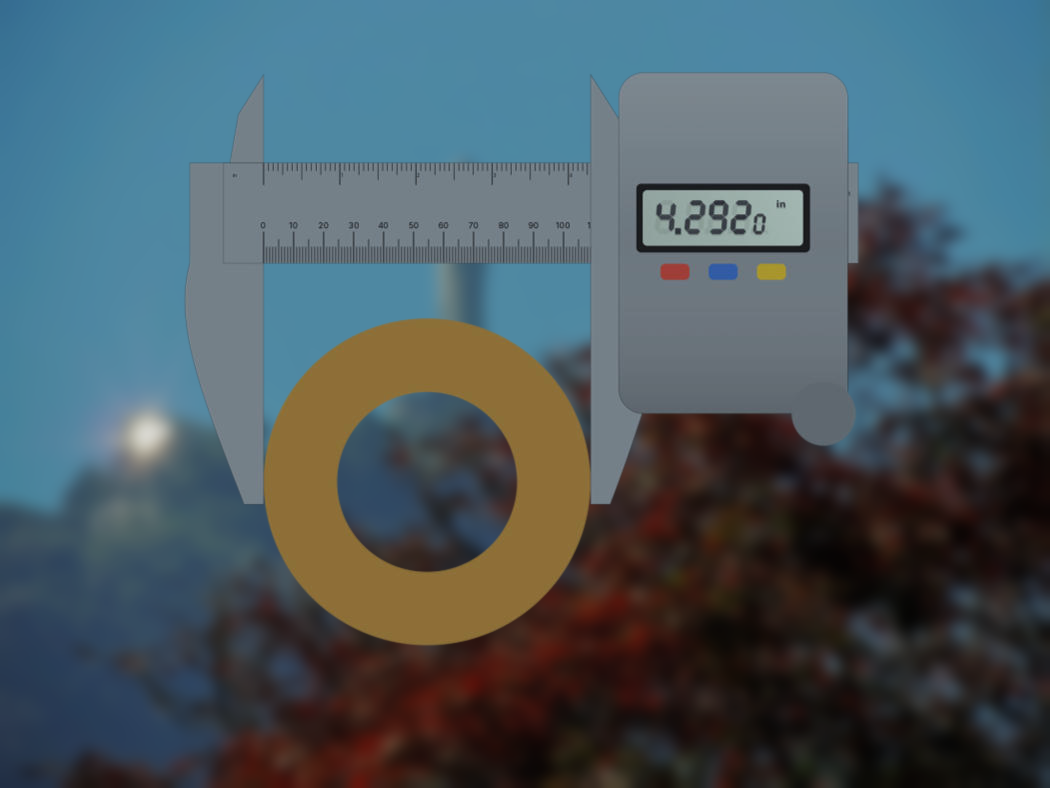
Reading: value=4.2920 unit=in
